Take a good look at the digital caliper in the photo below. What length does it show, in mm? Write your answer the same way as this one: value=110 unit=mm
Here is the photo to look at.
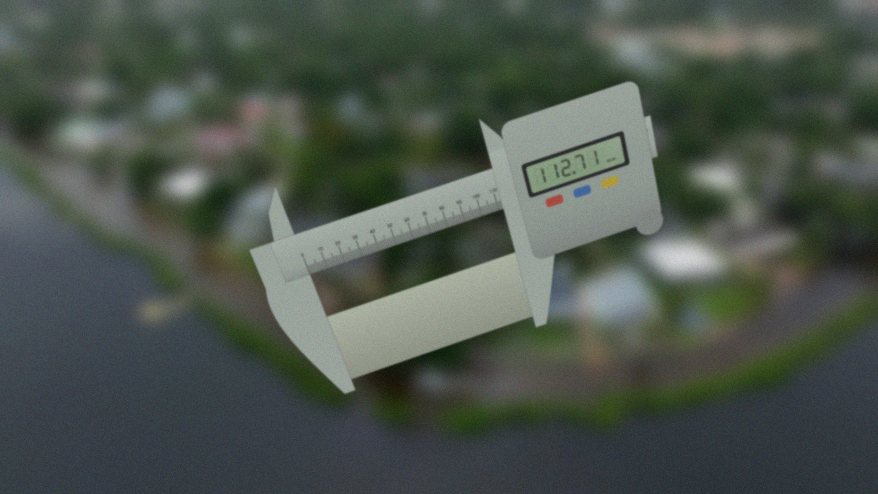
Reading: value=112.71 unit=mm
